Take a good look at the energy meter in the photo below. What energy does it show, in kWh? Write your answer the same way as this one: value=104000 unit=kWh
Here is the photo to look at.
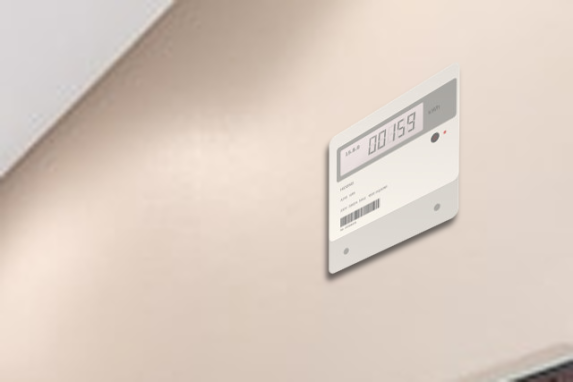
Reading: value=159 unit=kWh
